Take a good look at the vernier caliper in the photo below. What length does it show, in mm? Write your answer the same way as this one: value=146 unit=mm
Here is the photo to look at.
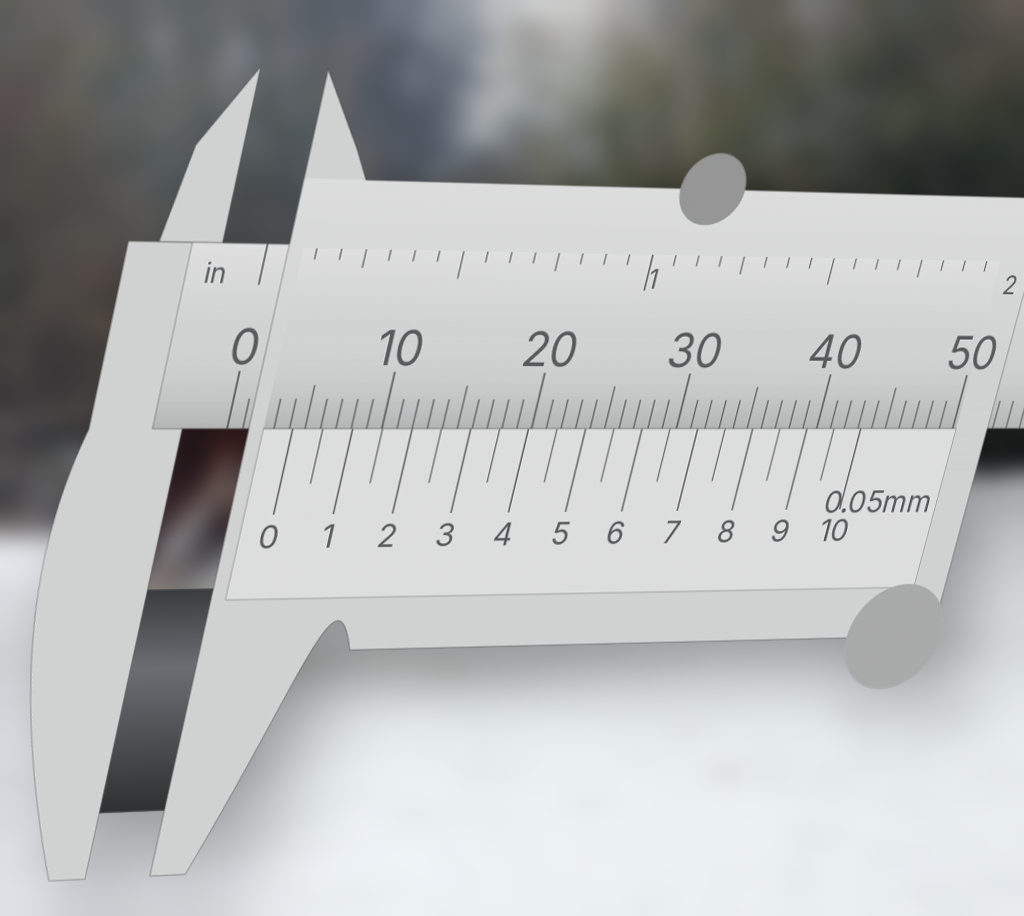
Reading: value=4.2 unit=mm
